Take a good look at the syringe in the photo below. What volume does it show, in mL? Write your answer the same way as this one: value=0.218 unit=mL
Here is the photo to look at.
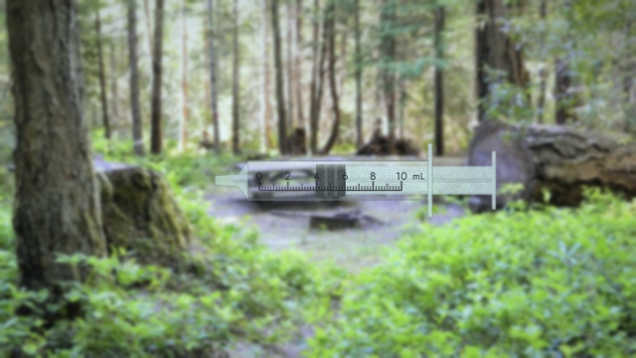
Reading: value=4 unit=mL
